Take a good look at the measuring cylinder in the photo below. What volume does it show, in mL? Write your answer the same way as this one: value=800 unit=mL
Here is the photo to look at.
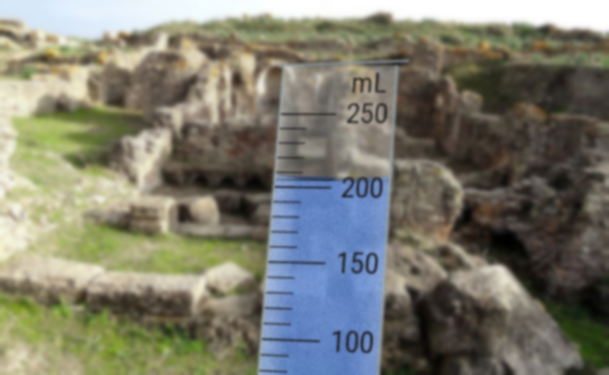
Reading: value=205 unit=mL
